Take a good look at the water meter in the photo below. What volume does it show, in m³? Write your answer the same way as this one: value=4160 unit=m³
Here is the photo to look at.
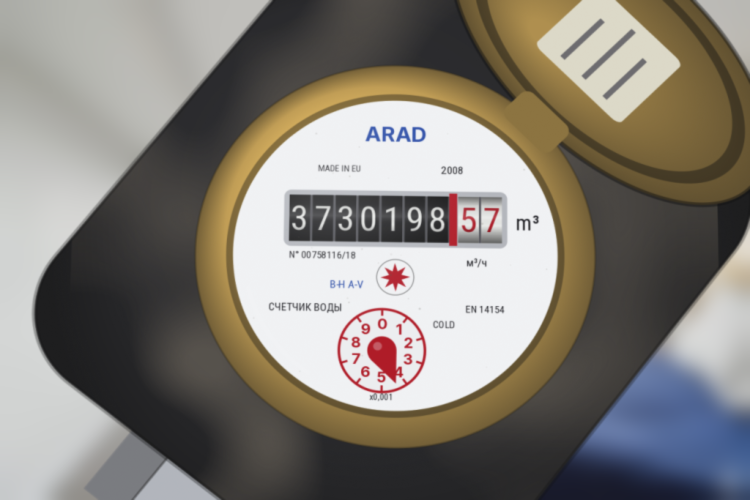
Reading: value=3730198.574 unit=m³
